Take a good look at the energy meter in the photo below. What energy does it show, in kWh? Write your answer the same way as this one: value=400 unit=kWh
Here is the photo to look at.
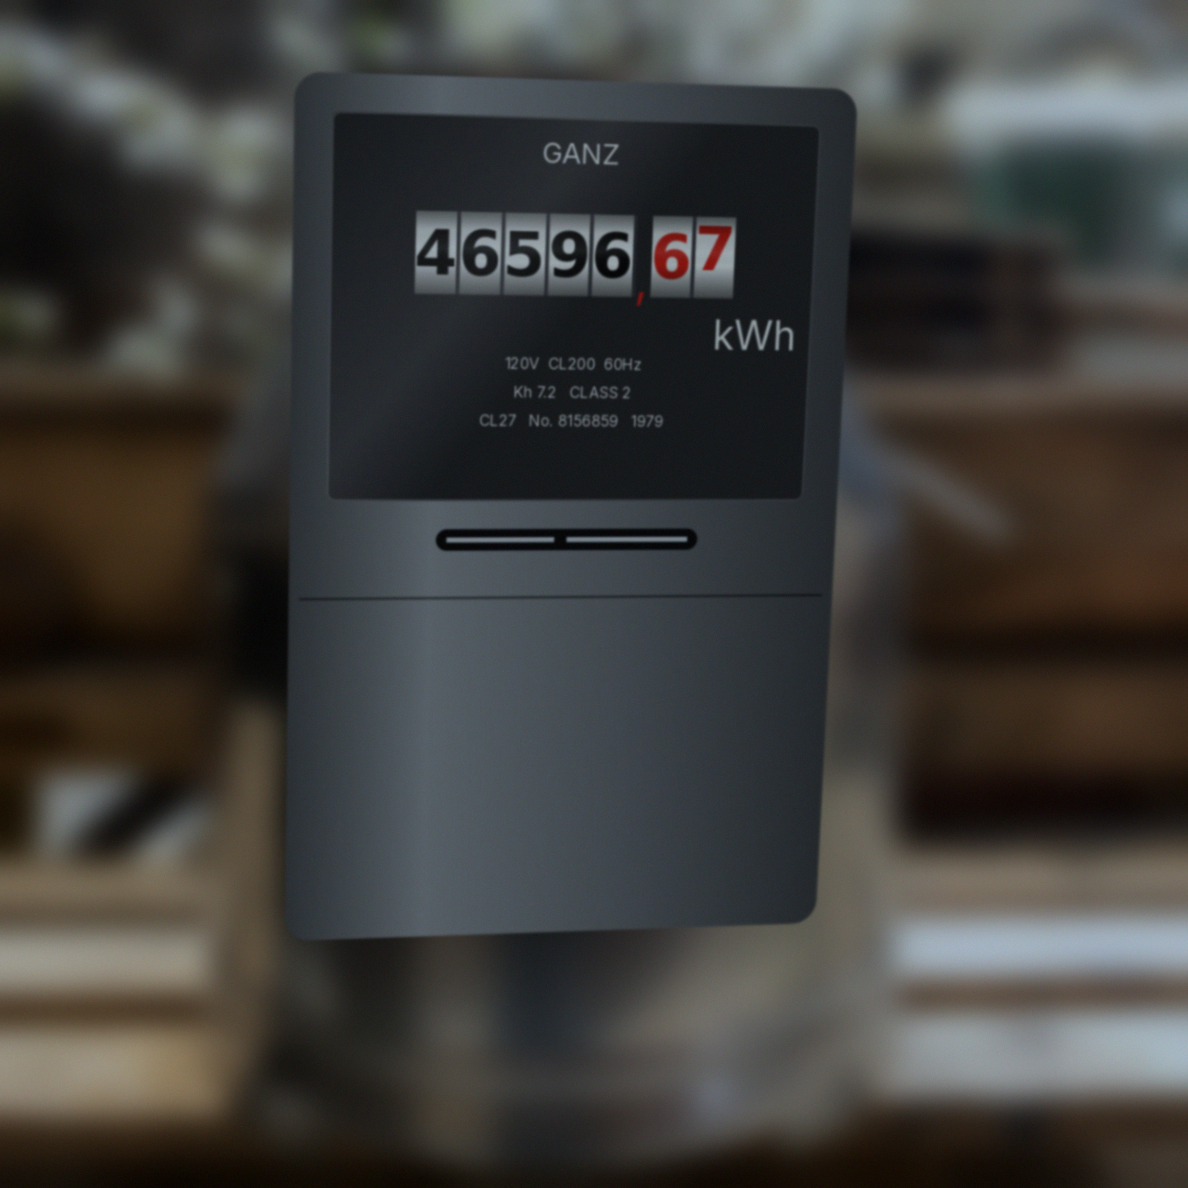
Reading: value=46596.67 unit=kWh
